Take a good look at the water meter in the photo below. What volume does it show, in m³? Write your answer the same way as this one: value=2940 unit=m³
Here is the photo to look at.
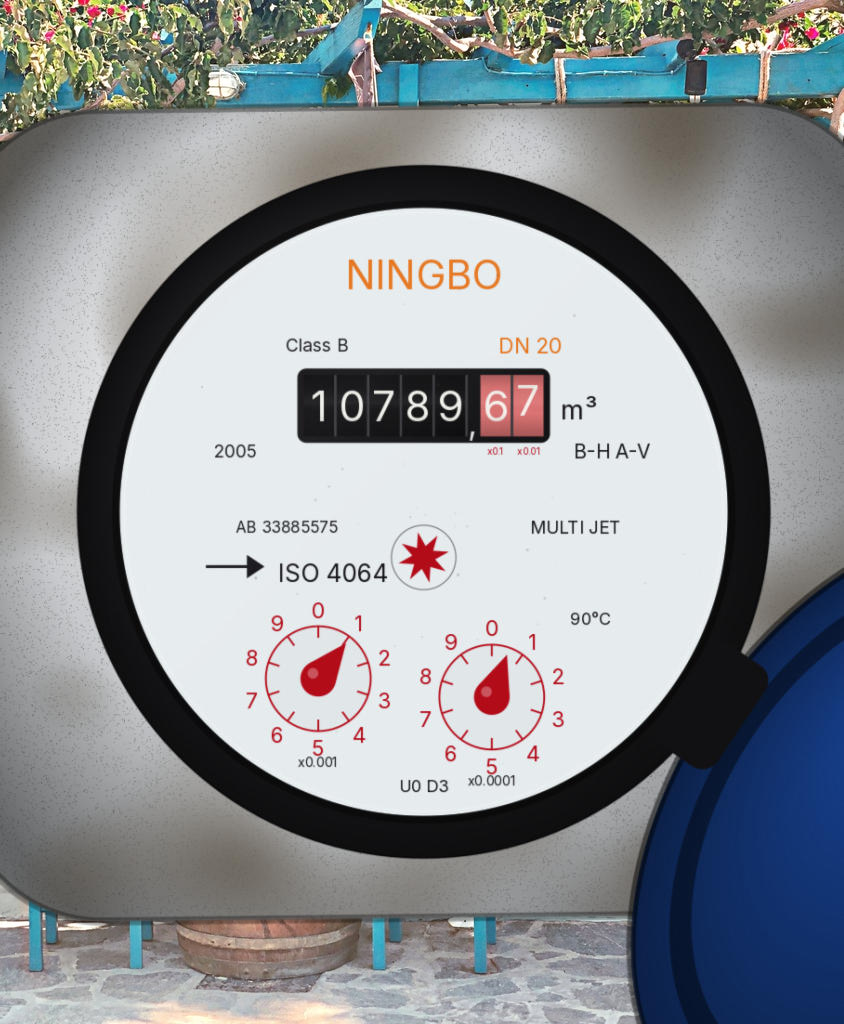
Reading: value=10789.6710 unit=m³
